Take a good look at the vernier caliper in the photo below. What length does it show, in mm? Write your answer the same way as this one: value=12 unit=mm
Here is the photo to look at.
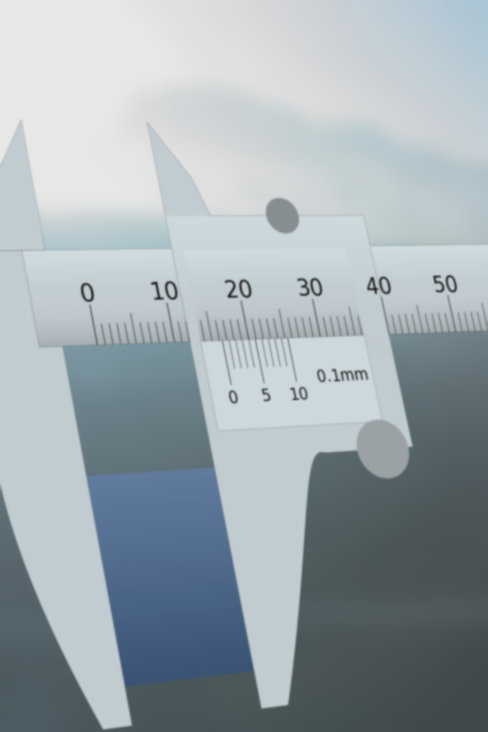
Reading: value=16.4 unit=mm
